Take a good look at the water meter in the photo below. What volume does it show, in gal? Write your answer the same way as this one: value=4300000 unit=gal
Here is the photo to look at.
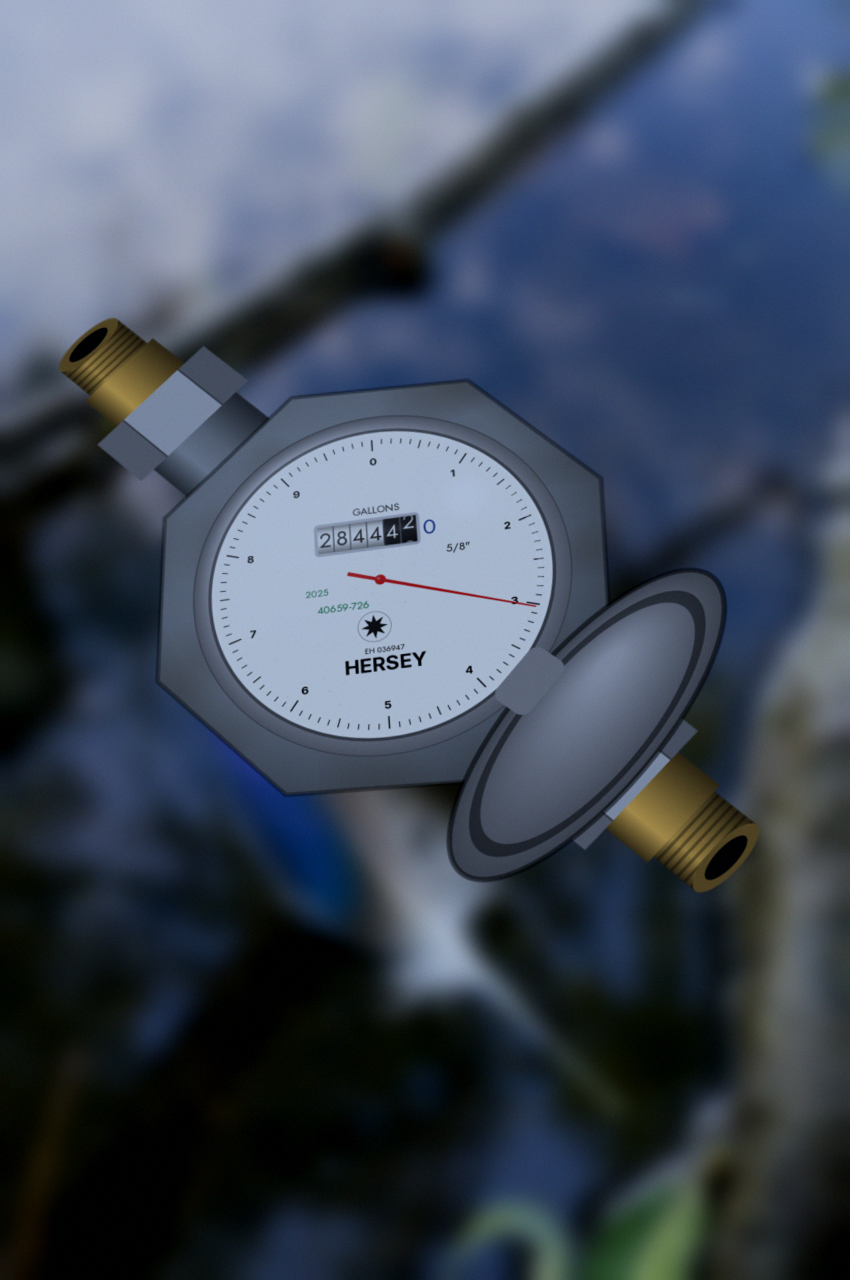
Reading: value=2844423.0 unit=gal
